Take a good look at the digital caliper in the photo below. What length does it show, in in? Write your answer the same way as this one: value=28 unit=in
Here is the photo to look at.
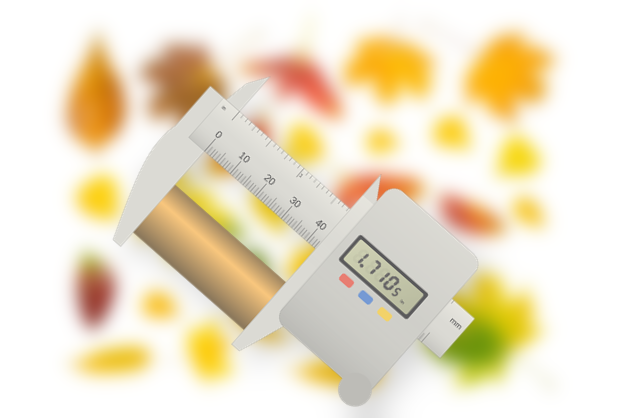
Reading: value=1.7105 unit=in
